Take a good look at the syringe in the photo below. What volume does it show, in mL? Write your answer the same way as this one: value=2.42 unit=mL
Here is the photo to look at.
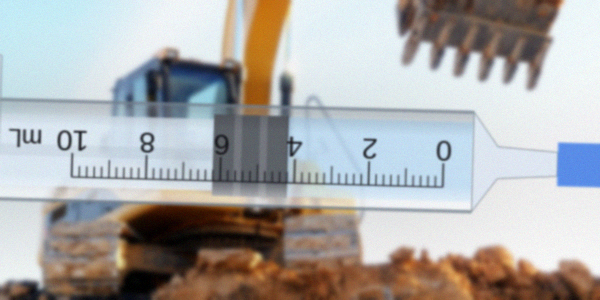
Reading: value=4.2 unit=mL
